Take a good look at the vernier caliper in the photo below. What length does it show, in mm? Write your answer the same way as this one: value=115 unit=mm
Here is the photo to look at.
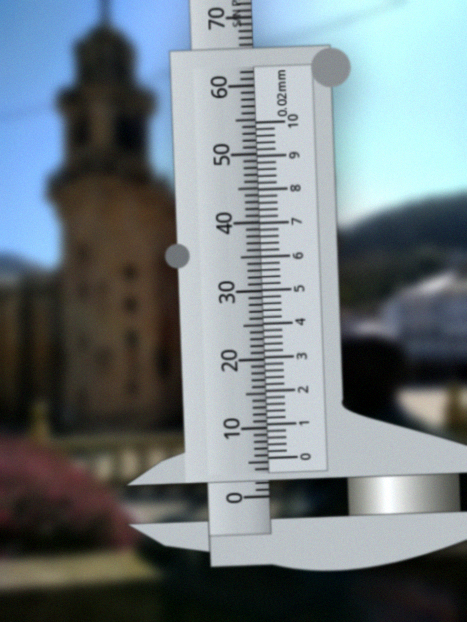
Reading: value=5.6 unit=mm
